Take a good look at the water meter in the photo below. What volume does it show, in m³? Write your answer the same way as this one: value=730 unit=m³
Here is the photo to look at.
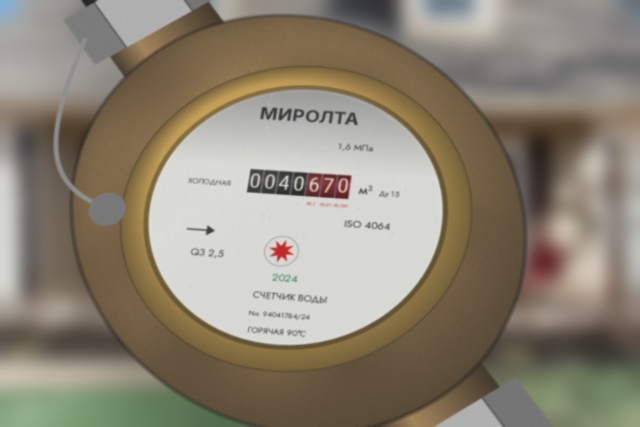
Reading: value=40.670 unit=m³
